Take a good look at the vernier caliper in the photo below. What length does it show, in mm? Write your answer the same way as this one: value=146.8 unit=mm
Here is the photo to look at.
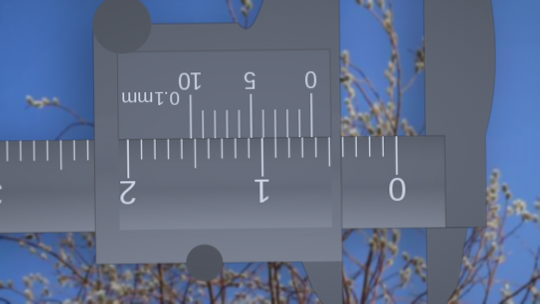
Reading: value=6.3 unit=mm
